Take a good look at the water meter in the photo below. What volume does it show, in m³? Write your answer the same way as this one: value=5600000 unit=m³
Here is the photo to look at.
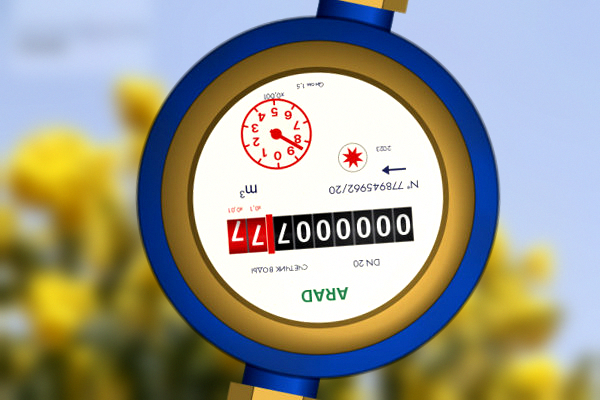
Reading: value=7.768 unit=m³
